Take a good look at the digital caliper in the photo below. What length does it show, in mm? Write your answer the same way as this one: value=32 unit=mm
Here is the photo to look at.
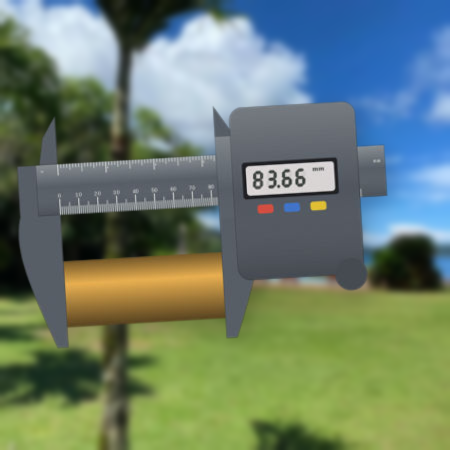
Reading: value=83.66 unit=mm
